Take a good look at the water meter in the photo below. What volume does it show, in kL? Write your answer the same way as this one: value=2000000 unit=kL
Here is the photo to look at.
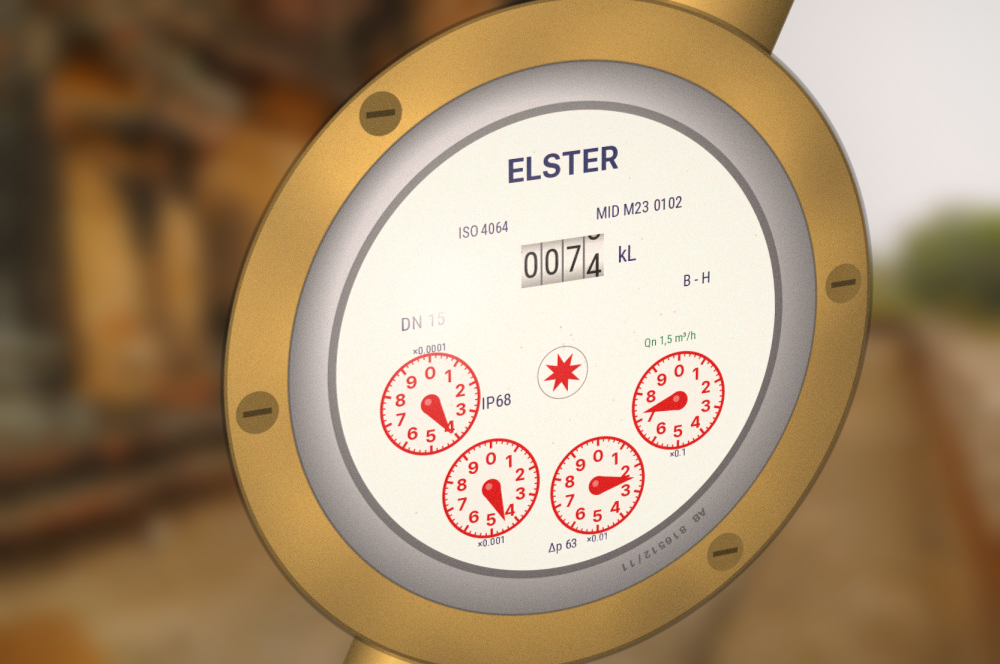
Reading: value=73.7244 unit=kL
